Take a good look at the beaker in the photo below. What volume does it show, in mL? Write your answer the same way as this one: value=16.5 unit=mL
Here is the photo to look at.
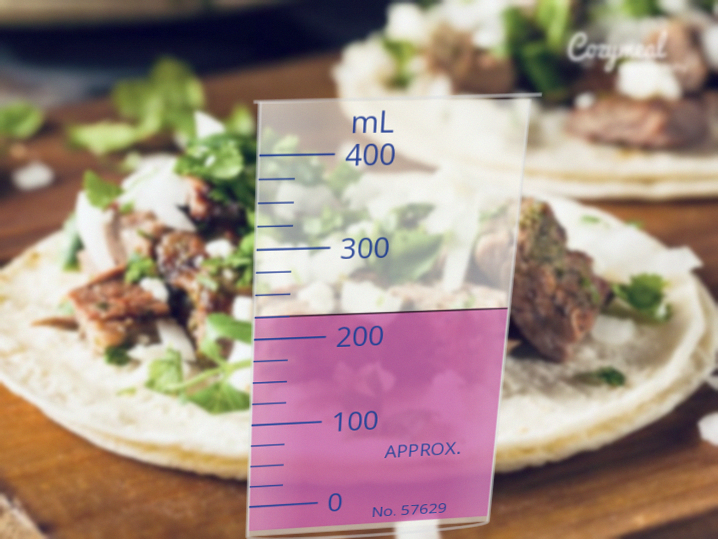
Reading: value=225 unit=mL
